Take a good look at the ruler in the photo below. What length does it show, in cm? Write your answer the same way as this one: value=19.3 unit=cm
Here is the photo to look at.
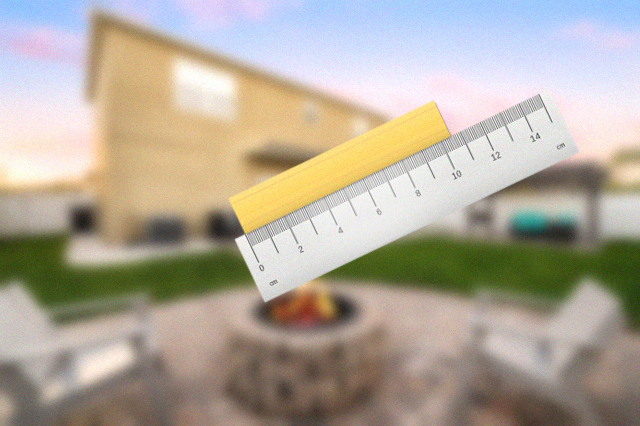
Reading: value=10.5 unit=cm
